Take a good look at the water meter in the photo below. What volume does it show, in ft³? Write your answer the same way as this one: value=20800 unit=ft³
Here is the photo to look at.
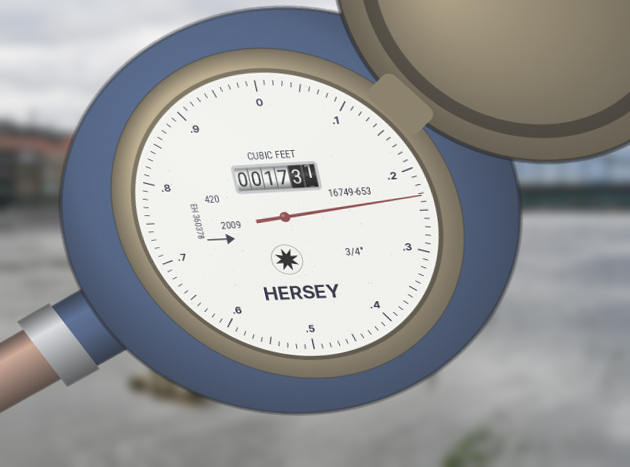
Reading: value=1731.23 unit=ft³
